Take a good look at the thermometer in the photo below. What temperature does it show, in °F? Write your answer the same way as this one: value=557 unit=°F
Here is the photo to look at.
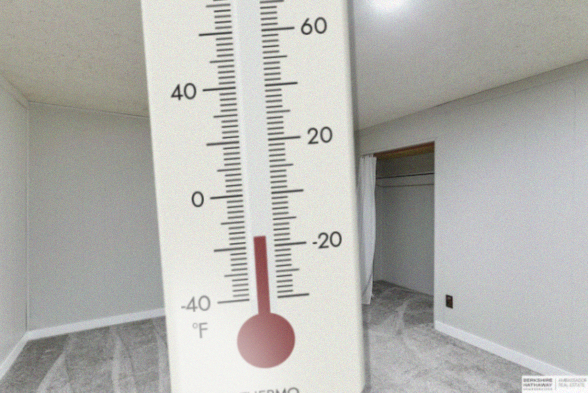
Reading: value=-16 unit=°F
